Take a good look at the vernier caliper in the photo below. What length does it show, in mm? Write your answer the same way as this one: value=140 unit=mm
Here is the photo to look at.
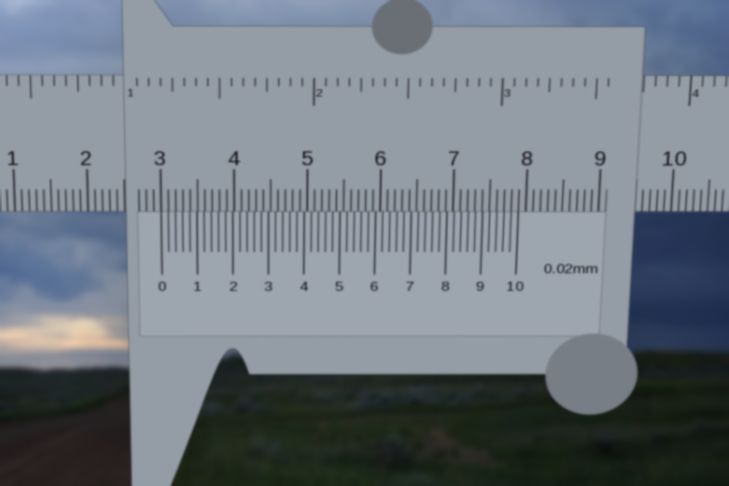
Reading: value=30.0 unit=mm
